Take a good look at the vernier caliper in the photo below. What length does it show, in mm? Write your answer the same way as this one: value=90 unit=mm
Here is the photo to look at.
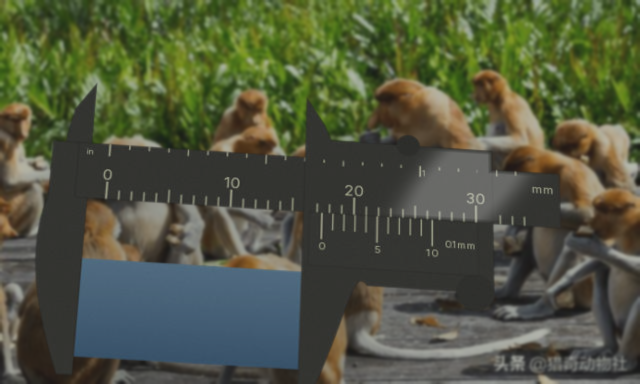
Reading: value=17.4 unit=mm
